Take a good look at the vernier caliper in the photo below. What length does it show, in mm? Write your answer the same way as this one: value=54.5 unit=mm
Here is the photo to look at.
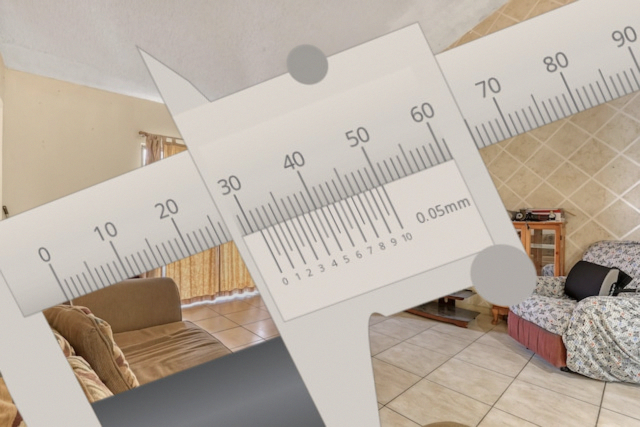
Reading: value=31.2 unit=mm
